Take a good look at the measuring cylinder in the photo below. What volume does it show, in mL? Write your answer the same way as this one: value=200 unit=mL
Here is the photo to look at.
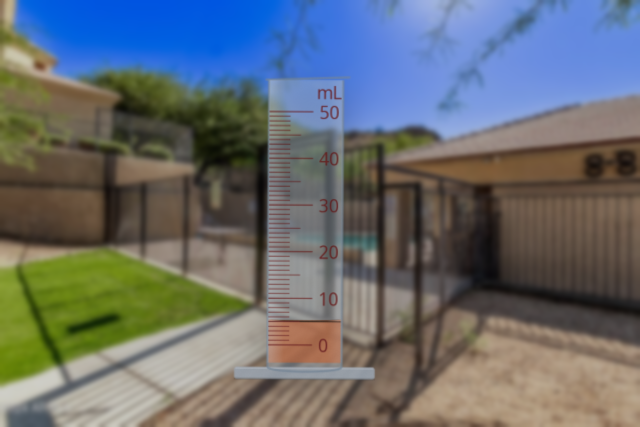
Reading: value=5 unit=mL
